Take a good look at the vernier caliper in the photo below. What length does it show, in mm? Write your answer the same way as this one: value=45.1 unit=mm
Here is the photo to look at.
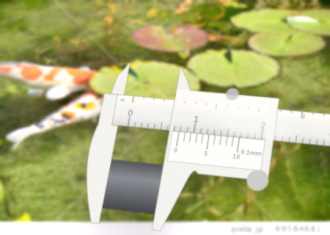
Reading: value=7.8 unit=mm
